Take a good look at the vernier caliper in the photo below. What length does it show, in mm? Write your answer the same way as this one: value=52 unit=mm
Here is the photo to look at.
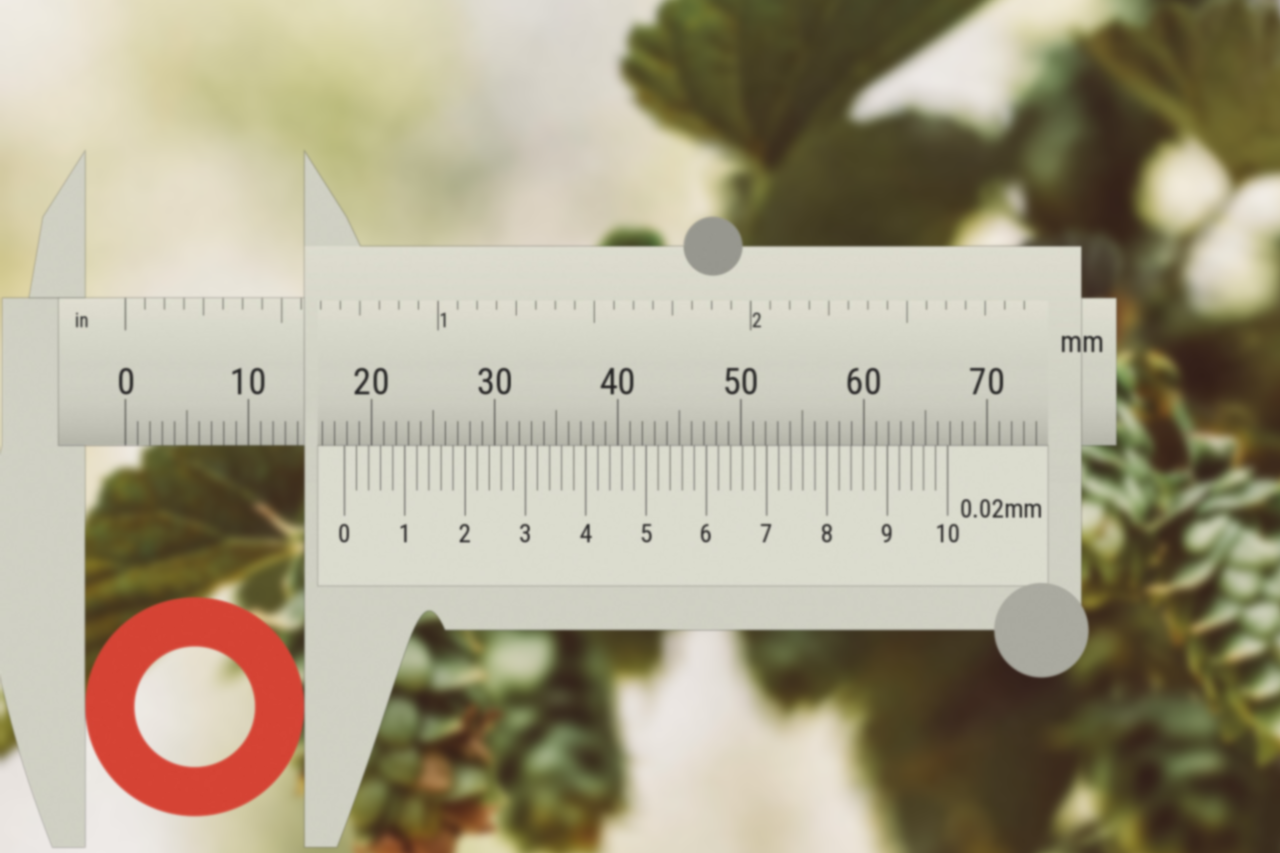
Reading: value=17.8 unit=mm
